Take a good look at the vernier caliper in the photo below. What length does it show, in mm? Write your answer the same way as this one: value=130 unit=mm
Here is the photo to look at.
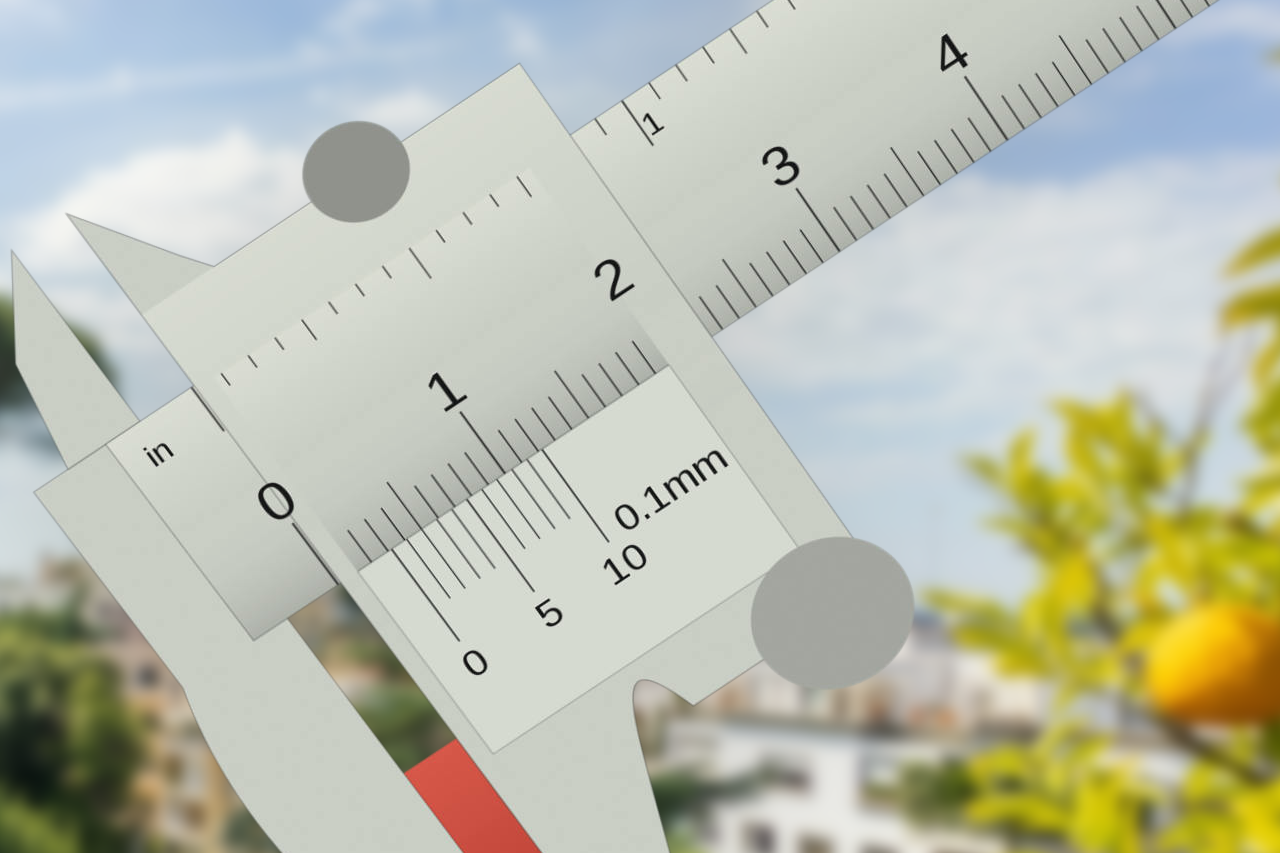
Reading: value=3.2 unit=mm
